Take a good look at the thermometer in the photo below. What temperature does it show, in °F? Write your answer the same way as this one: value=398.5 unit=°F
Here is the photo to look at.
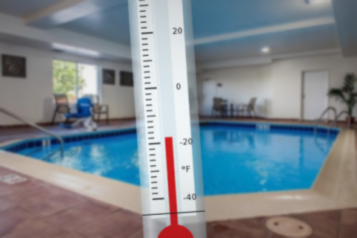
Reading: value=-18 unit=°F
